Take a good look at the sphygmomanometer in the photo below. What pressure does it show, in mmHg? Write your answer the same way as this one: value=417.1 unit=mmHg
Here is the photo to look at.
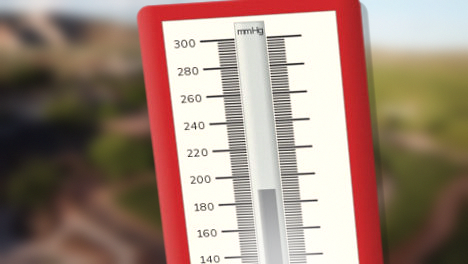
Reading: value=190 unit=mmHg
